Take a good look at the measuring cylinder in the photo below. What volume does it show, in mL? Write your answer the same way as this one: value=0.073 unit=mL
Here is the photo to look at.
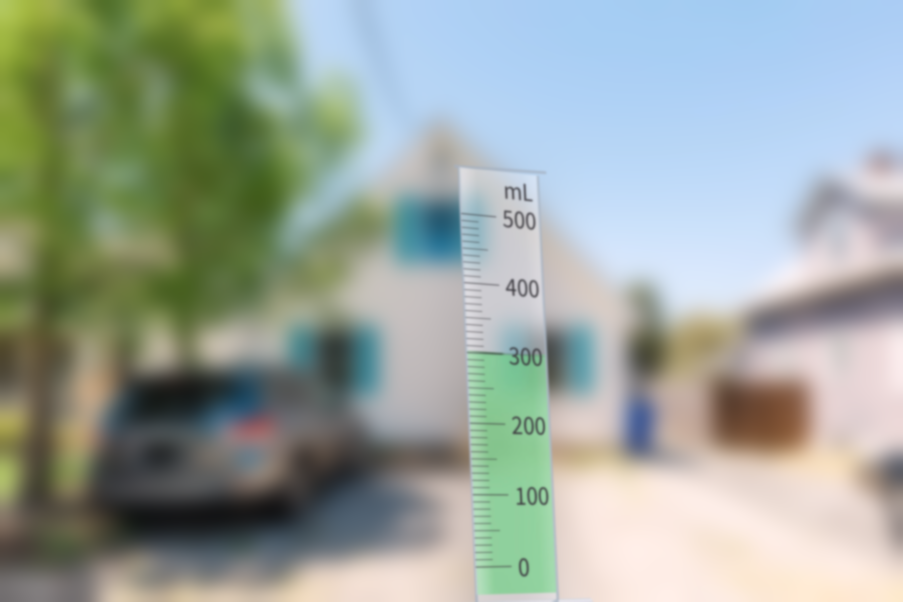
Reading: value=300 unit=mL
